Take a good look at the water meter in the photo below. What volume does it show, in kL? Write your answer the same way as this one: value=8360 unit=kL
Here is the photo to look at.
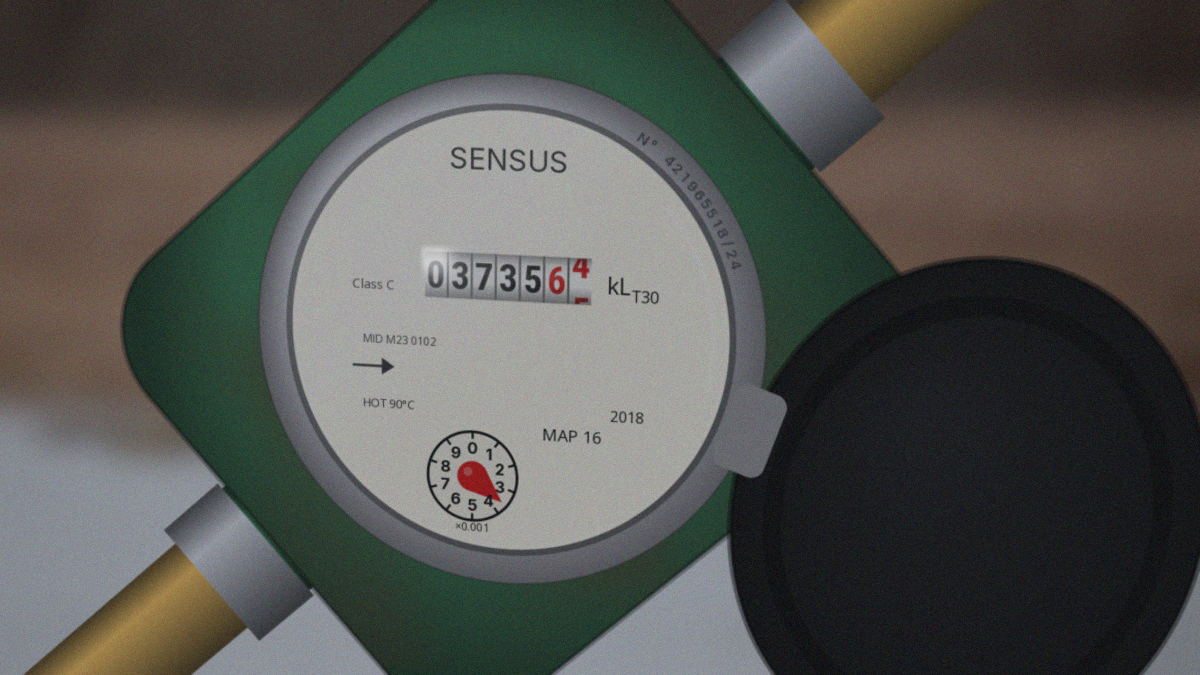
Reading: value=3735.643 unit=kL
